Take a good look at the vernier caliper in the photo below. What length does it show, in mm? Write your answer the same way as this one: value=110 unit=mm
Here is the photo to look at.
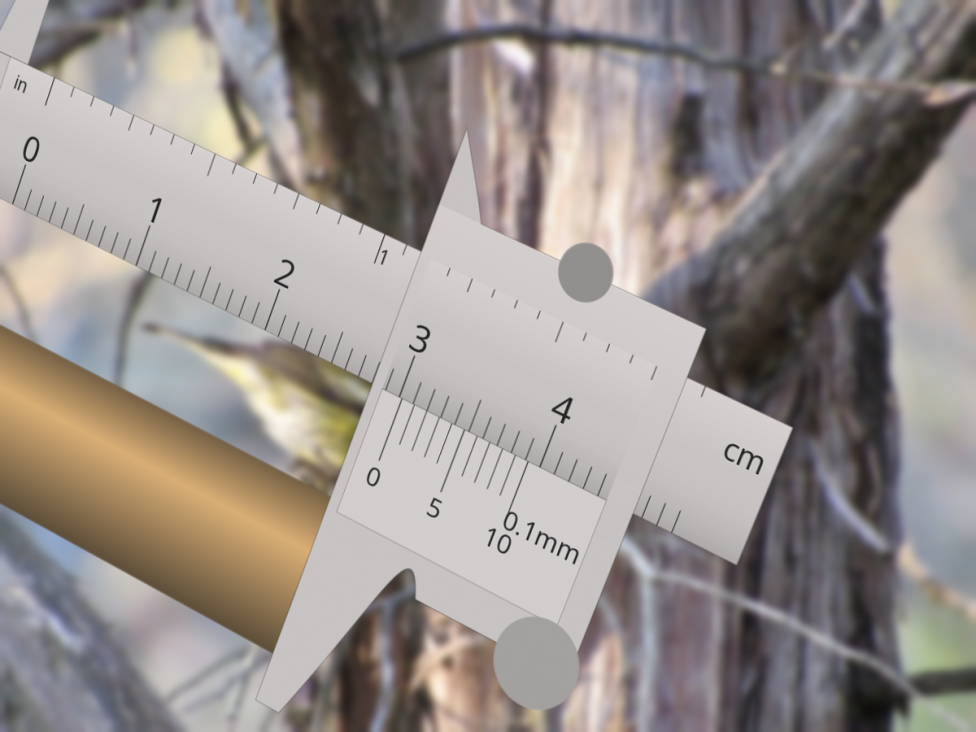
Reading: value=30.2 unit=mm
